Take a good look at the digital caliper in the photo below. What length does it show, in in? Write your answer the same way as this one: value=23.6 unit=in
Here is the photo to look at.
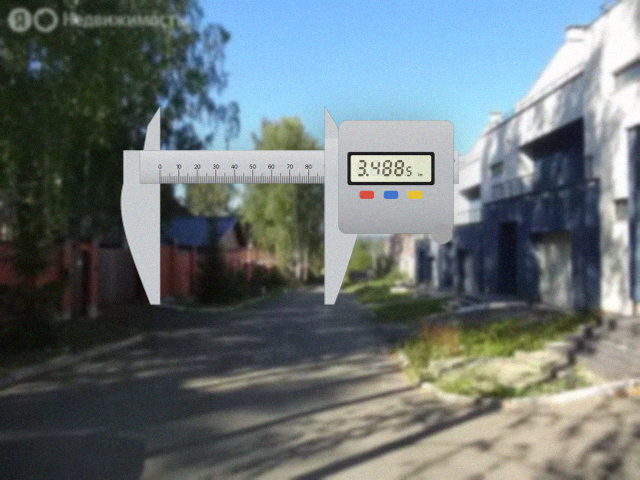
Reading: value=3.4885 unit=in
